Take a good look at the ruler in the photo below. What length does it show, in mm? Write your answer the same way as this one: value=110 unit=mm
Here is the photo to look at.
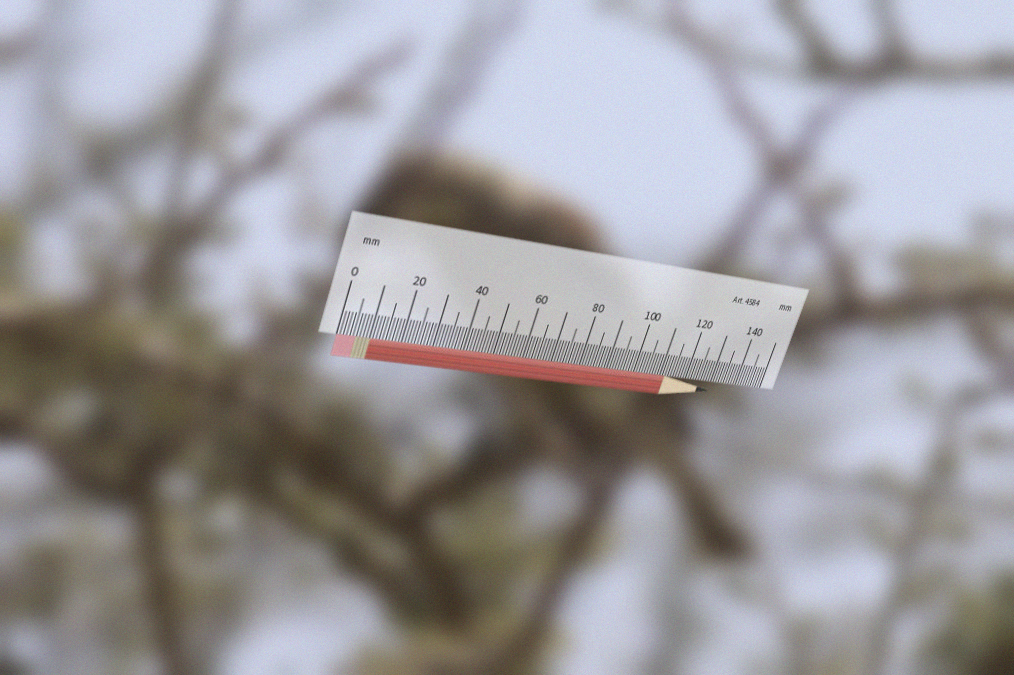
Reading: value=130 unit=mm
